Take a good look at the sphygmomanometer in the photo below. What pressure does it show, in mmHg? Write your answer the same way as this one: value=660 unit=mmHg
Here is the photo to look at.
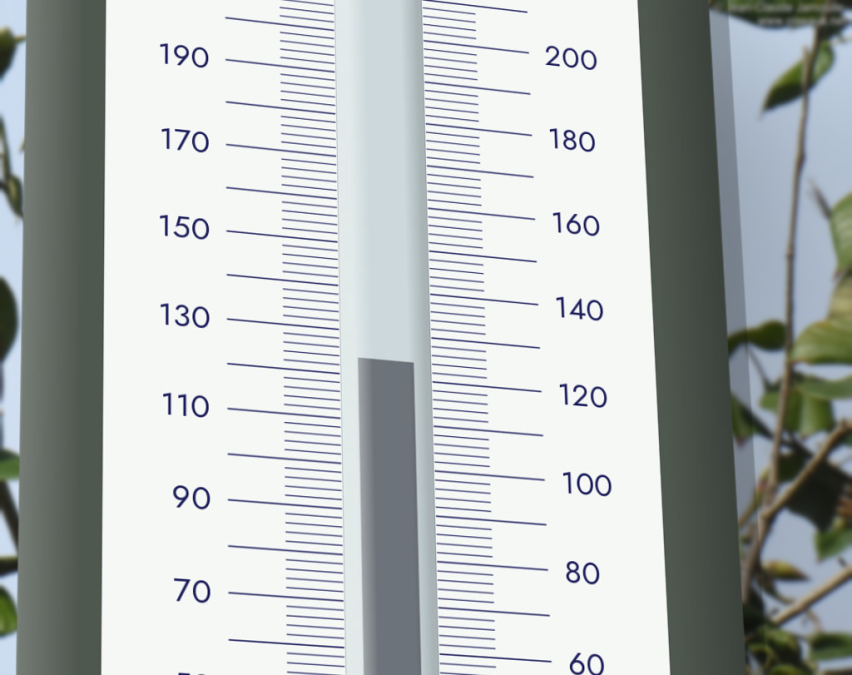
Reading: value=124 unit=mmHg
